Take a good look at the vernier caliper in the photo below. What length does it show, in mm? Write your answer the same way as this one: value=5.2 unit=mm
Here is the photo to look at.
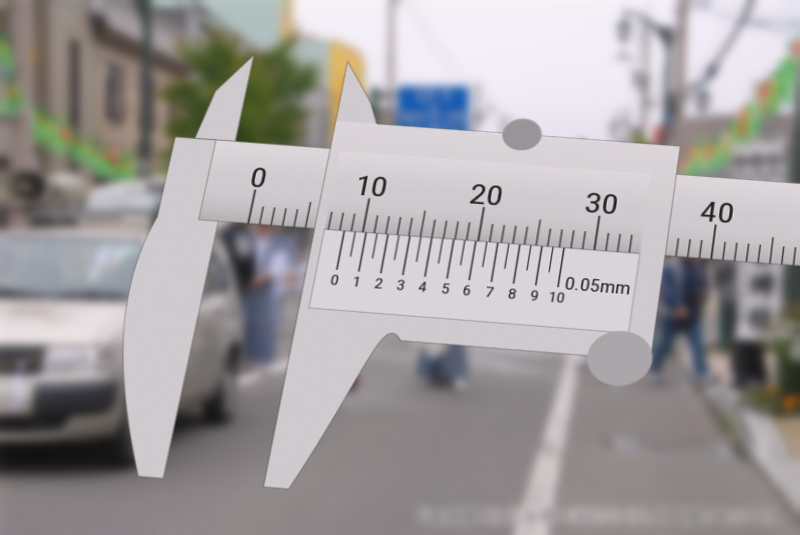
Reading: value=8.4 unit=mm
